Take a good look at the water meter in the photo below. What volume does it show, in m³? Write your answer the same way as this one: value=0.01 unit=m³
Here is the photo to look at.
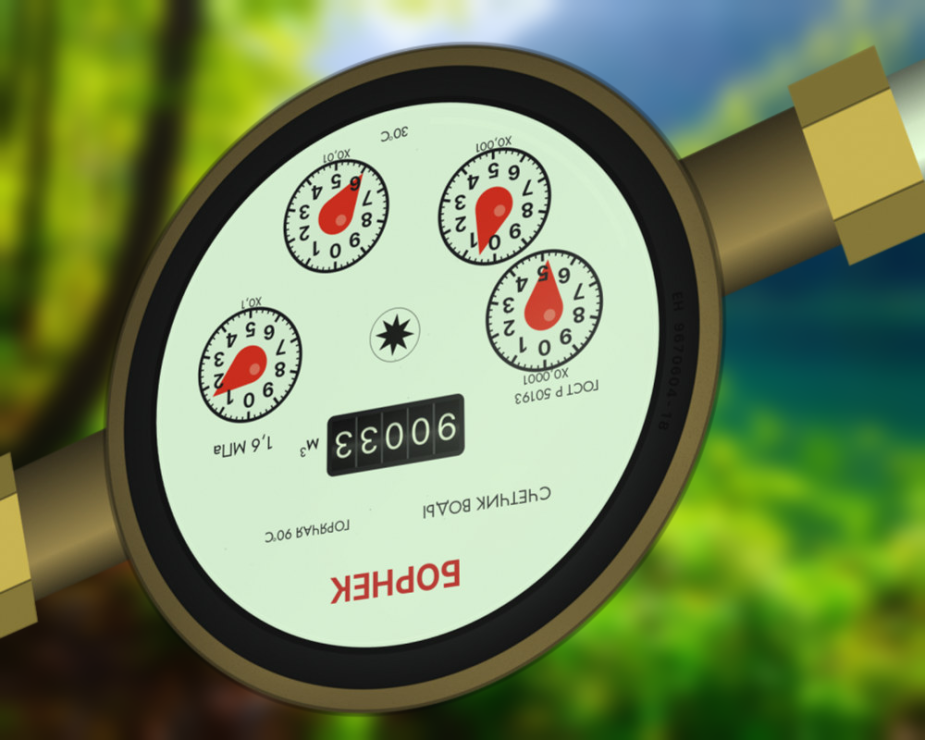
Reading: value=90033.1605 unit=m³
